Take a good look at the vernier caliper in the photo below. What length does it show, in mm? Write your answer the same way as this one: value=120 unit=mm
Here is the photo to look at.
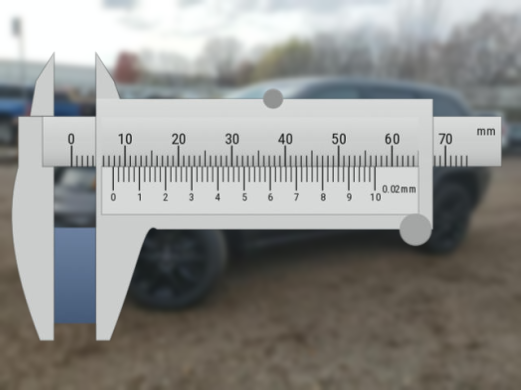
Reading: value=7.8 unit=mm
